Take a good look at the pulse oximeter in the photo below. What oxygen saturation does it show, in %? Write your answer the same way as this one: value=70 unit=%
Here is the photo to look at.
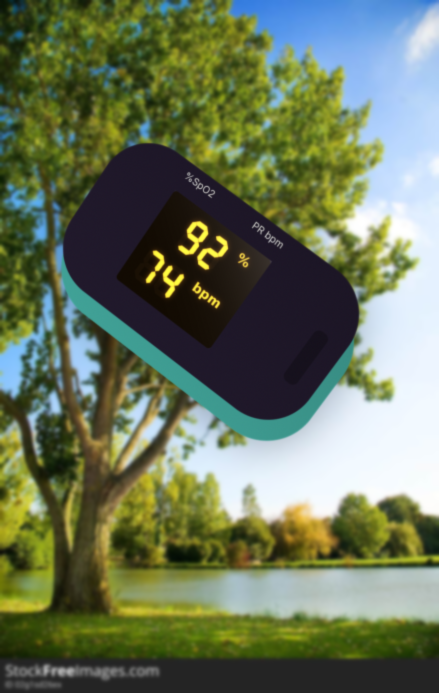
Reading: value=92 unit=%
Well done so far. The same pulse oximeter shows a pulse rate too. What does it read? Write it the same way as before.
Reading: value=74 unit=bpm
